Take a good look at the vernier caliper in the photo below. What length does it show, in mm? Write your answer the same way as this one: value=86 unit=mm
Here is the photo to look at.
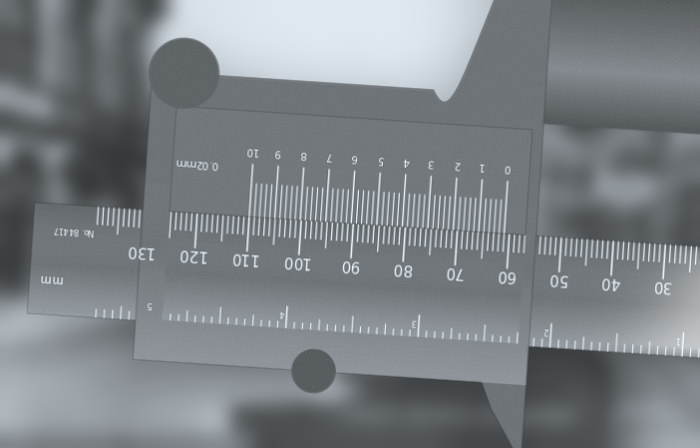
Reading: value=61.0 unit=mm
